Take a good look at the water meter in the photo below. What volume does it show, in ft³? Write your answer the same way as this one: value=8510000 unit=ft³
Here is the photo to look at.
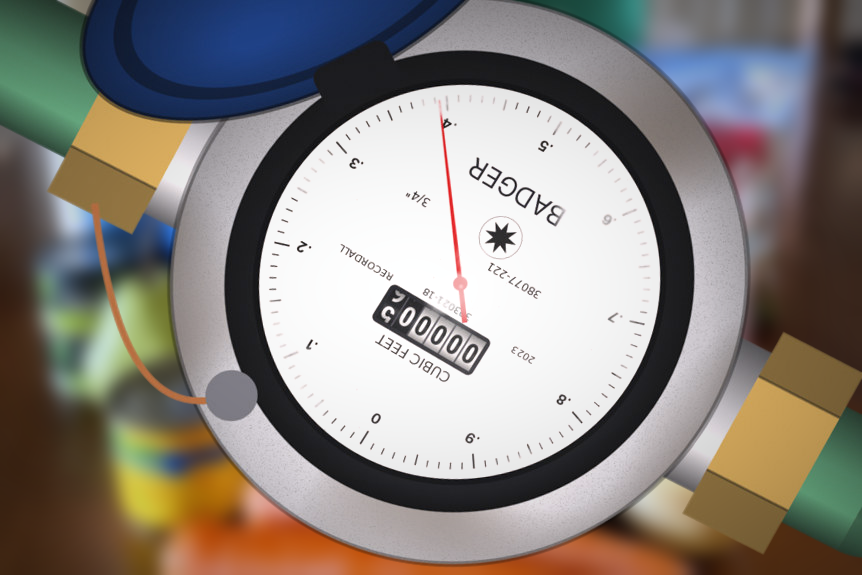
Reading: value=5.39 unit=ft³
